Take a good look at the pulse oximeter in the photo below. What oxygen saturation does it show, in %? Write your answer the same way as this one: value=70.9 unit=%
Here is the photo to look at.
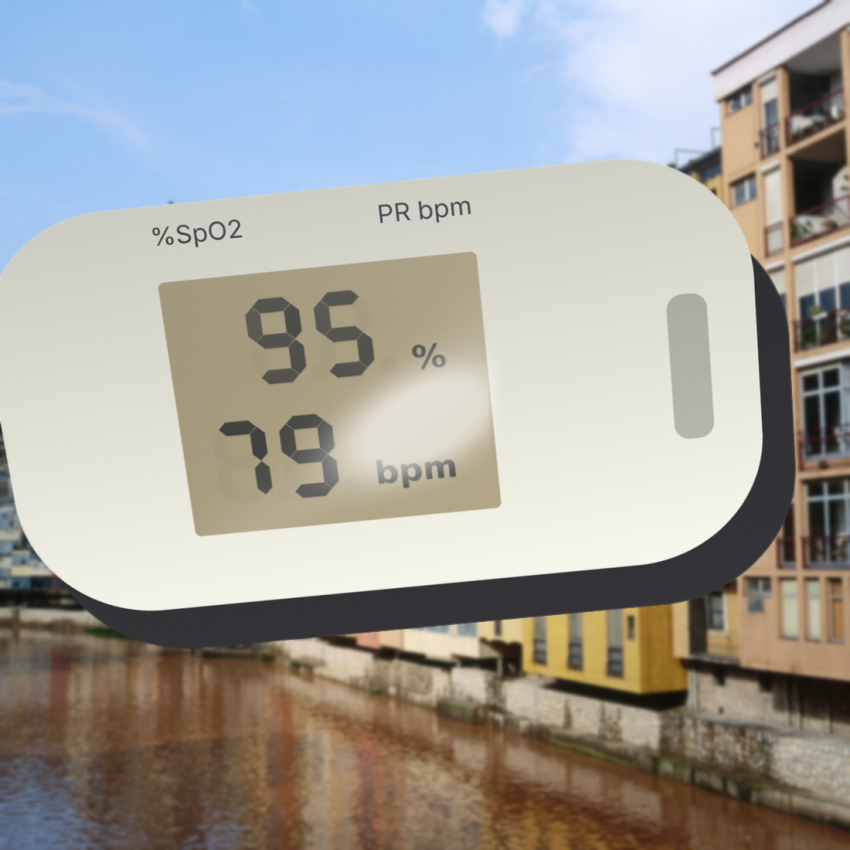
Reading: value=95 unit=%
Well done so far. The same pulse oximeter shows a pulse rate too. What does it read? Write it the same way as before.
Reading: value=79 unit=bpm
